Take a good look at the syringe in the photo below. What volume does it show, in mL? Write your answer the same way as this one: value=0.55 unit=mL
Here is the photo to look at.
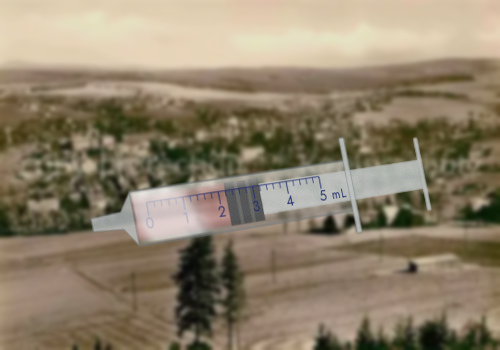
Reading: value=2.2 unit=mL
